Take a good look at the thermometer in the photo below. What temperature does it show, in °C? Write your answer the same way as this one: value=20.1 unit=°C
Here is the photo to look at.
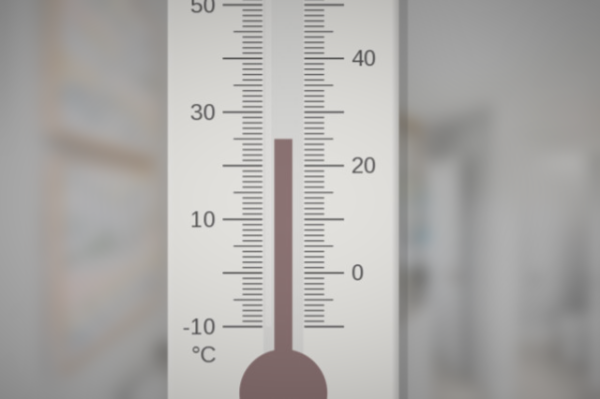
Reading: value=25 unit=°C
